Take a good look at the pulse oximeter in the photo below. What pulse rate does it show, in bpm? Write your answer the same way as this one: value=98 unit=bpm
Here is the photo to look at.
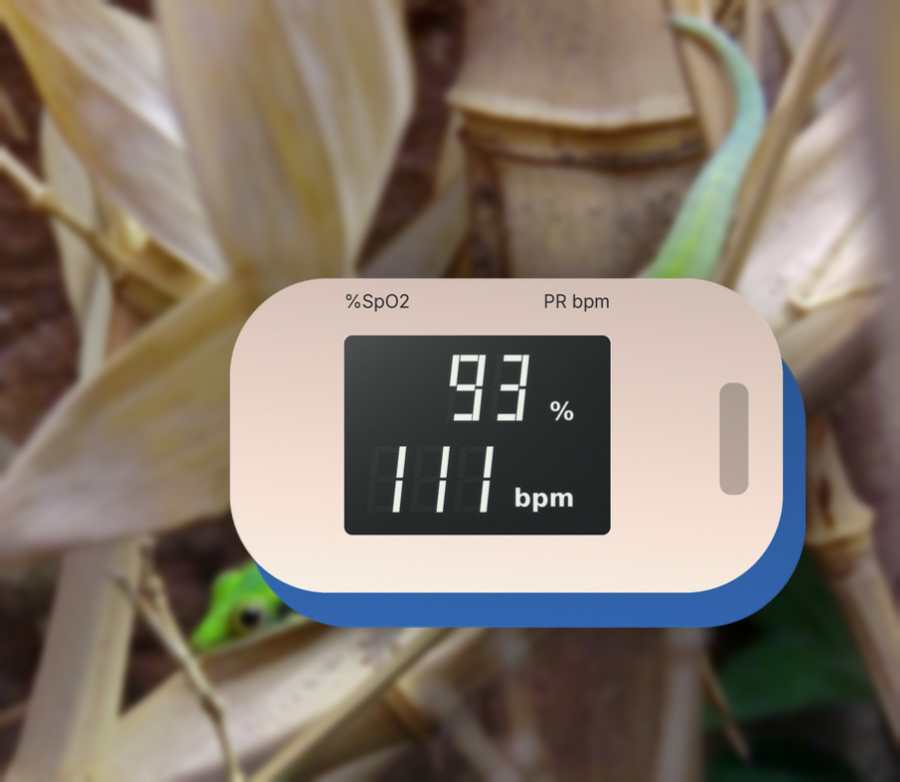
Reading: value=111 unit=bpm
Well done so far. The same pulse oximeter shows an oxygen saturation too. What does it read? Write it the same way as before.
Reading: value=93 unit=%
